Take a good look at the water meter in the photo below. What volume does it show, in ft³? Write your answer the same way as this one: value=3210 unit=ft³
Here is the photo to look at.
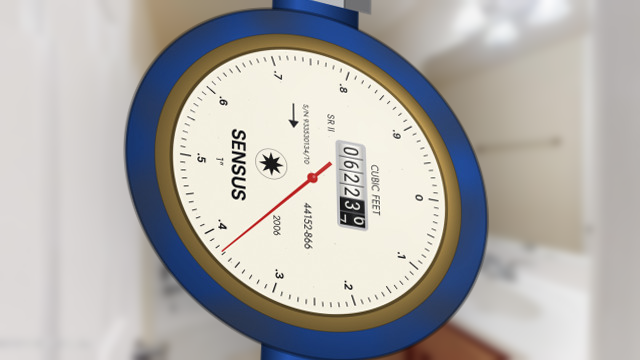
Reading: value=62236.37 unit=ft³
